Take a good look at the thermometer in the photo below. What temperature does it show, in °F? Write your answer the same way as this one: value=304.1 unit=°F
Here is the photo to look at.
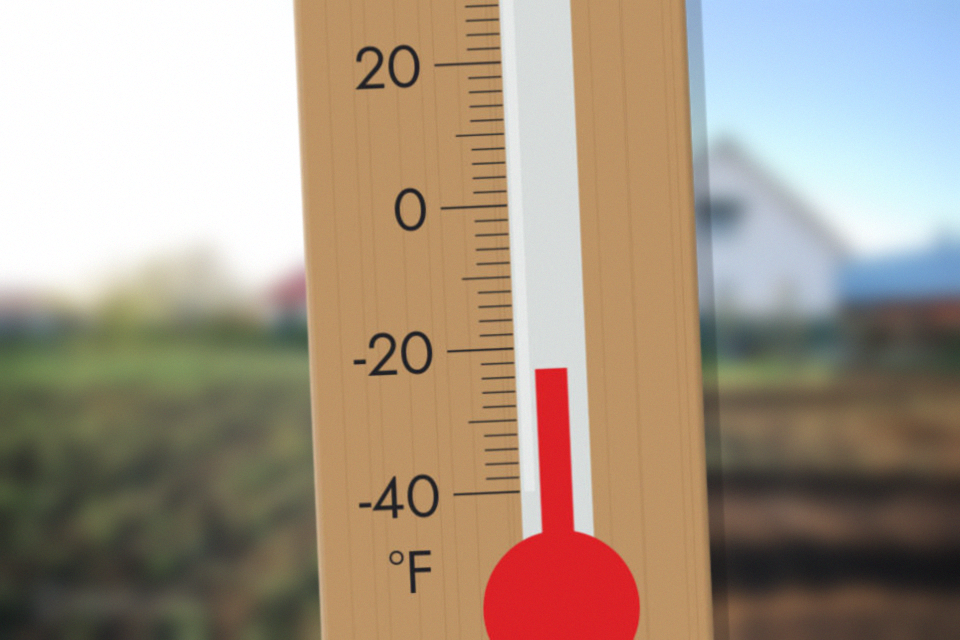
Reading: value=-23 unit=°F
